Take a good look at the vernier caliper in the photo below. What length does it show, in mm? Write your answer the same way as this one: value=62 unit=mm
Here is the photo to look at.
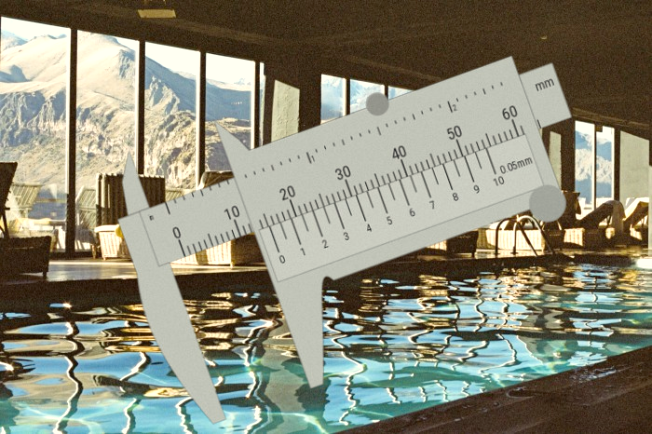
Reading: value=15.2 unit=mm
